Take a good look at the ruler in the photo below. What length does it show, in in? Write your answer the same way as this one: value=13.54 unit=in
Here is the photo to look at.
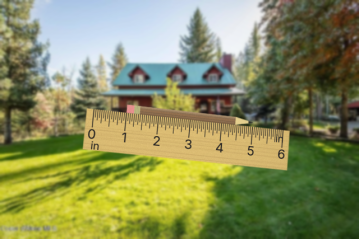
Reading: value=4 unit=in
